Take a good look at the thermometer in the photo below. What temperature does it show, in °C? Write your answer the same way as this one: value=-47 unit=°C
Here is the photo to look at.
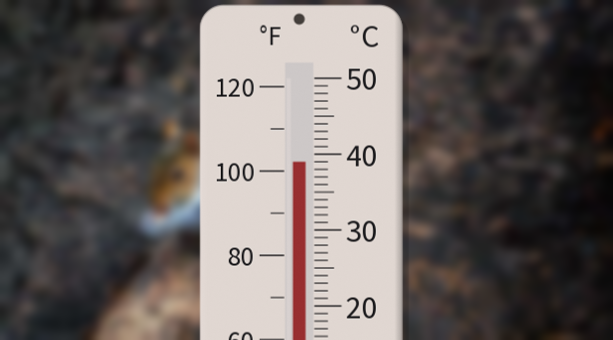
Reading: value=39 unit=°C
